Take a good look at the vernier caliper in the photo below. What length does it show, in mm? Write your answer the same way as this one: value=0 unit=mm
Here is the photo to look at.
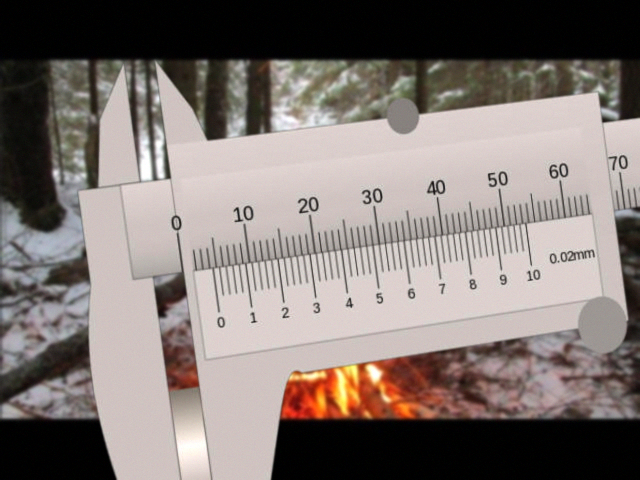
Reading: value=4.5 unit=mm
